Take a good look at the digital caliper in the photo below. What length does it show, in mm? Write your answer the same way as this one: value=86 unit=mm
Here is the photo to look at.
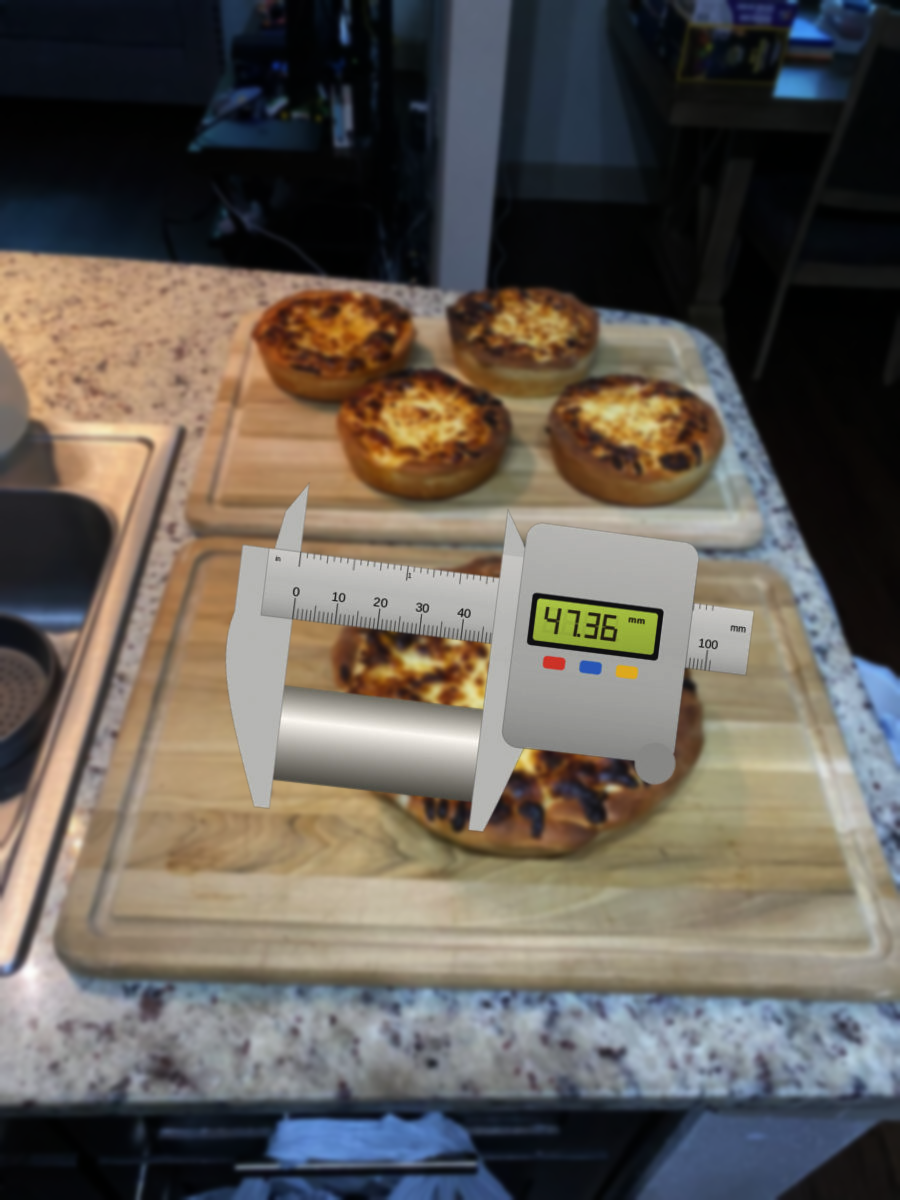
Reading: value=47.36 unit=mm
